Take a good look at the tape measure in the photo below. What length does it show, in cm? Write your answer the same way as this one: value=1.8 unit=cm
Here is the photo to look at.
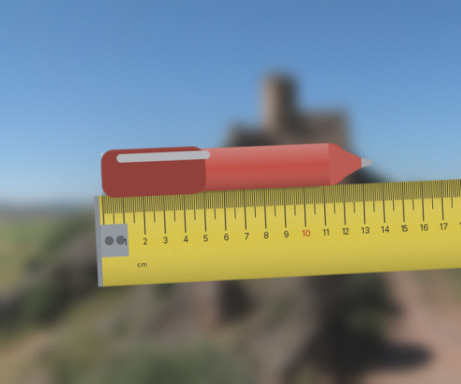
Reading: value=13.5 unit=cm
